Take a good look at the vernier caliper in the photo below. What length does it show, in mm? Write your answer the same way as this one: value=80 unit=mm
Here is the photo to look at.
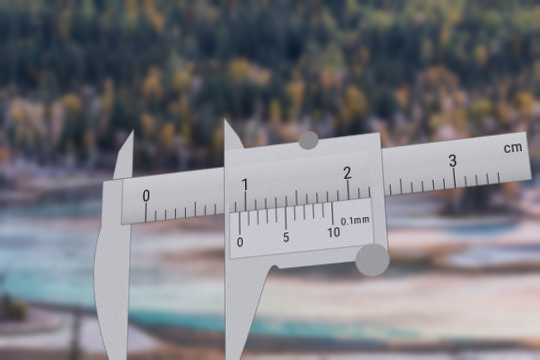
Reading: value=9.4 unit=mm
